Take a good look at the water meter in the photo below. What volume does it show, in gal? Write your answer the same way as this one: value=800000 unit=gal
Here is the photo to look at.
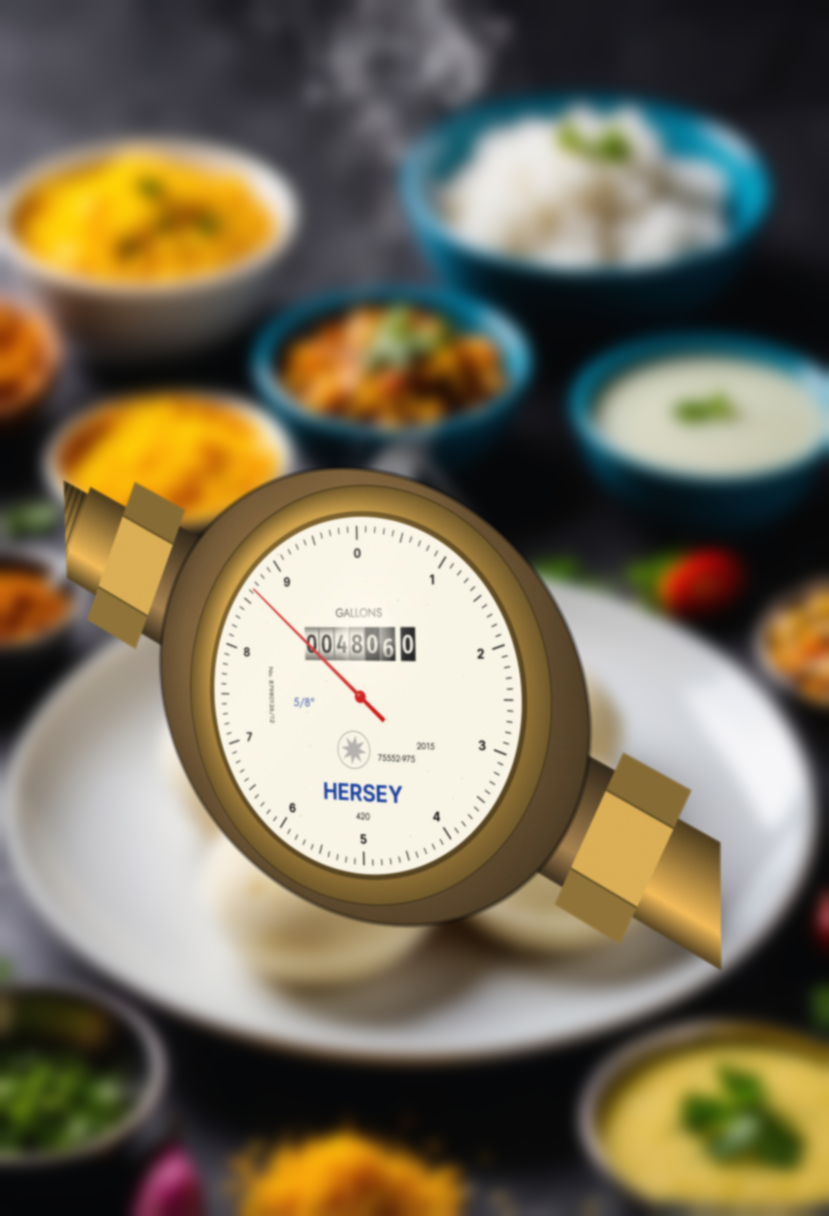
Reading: value=48058.6 unit=gal
